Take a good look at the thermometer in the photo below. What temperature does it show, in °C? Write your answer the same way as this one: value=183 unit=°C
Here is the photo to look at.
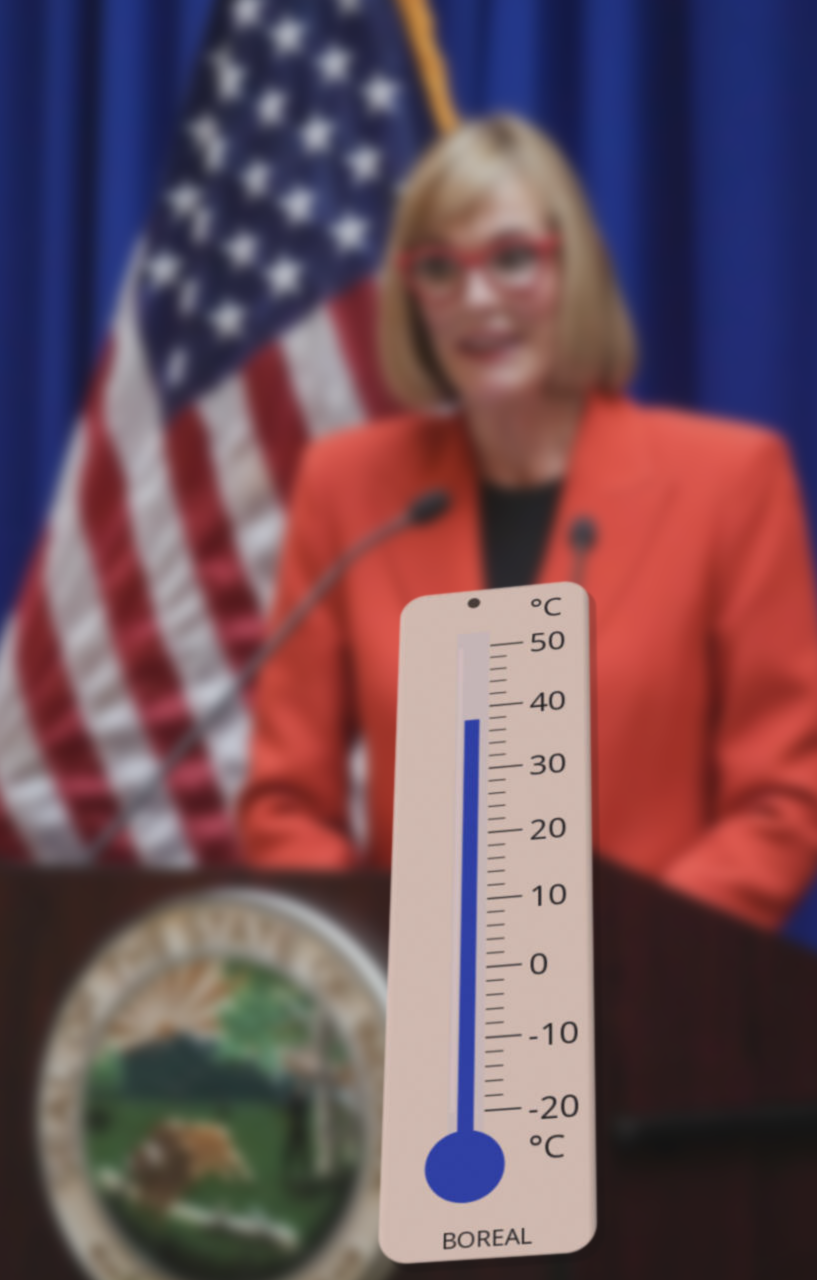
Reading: value=38 unit=°C
